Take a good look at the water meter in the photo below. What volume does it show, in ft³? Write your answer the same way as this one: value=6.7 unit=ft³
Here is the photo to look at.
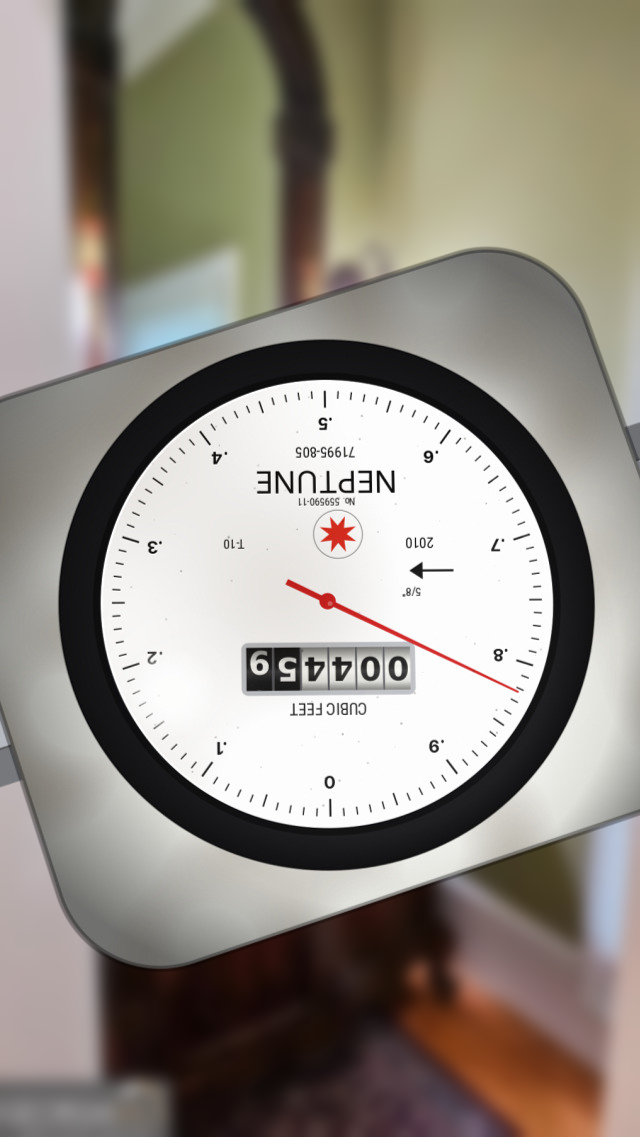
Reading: value=4458.82 unit=ft³
